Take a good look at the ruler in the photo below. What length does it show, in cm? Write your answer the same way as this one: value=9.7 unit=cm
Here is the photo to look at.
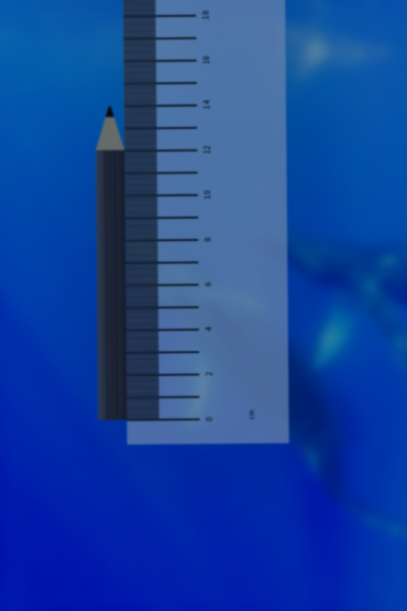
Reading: value=14 unit=cm
